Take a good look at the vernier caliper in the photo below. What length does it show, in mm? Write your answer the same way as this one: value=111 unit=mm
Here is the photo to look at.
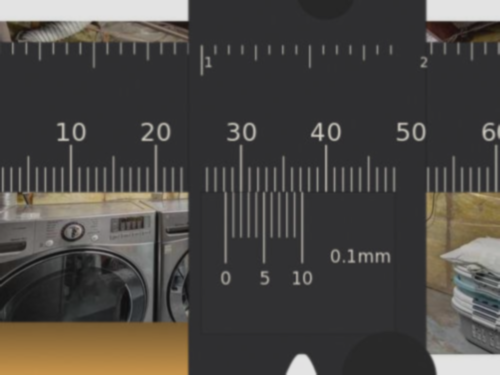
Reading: value=28.2 unit=mm
